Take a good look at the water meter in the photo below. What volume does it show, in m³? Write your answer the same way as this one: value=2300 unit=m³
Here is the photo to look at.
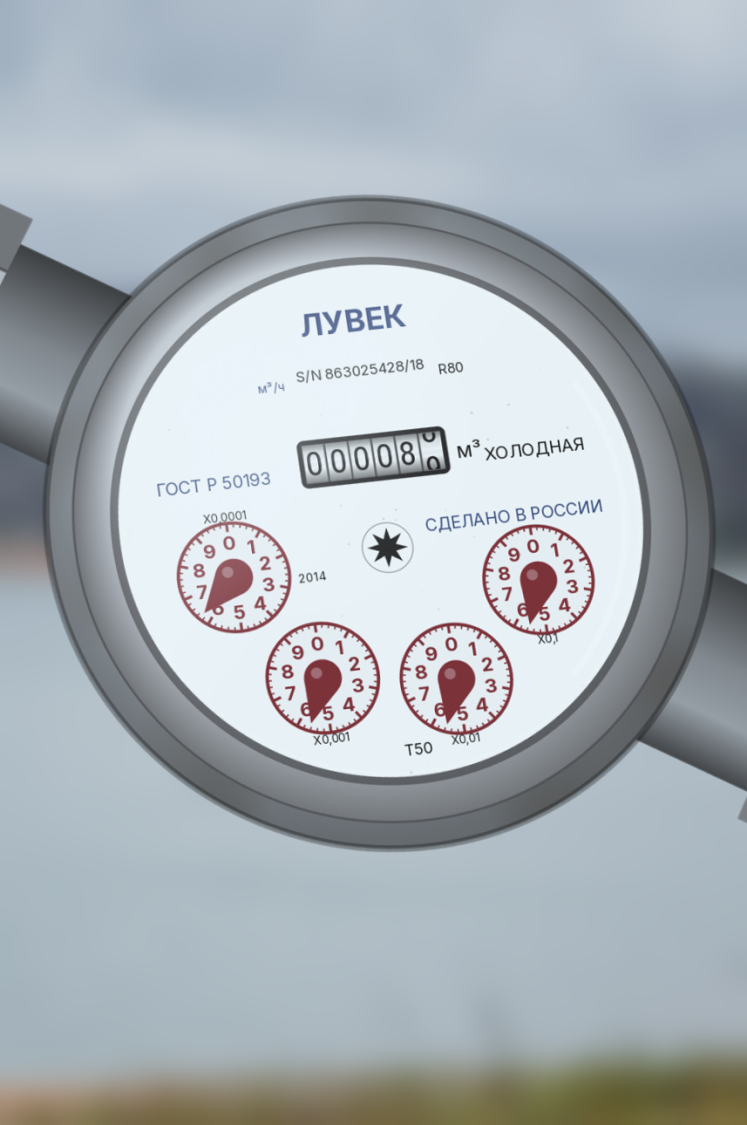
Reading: value=88.5556 unit=m³
